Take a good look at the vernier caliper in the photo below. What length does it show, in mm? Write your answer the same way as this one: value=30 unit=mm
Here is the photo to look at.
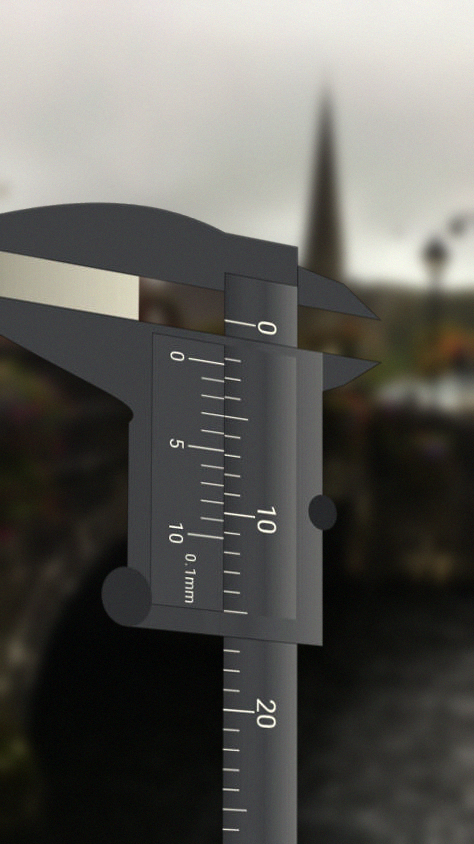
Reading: value=2.3 unit=mm
